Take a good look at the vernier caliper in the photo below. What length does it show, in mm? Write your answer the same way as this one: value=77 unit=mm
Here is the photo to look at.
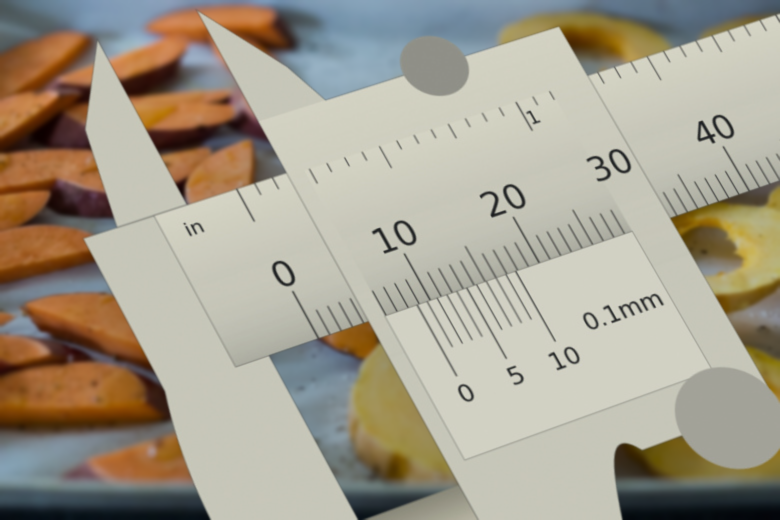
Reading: value=8.8 unit=mm
